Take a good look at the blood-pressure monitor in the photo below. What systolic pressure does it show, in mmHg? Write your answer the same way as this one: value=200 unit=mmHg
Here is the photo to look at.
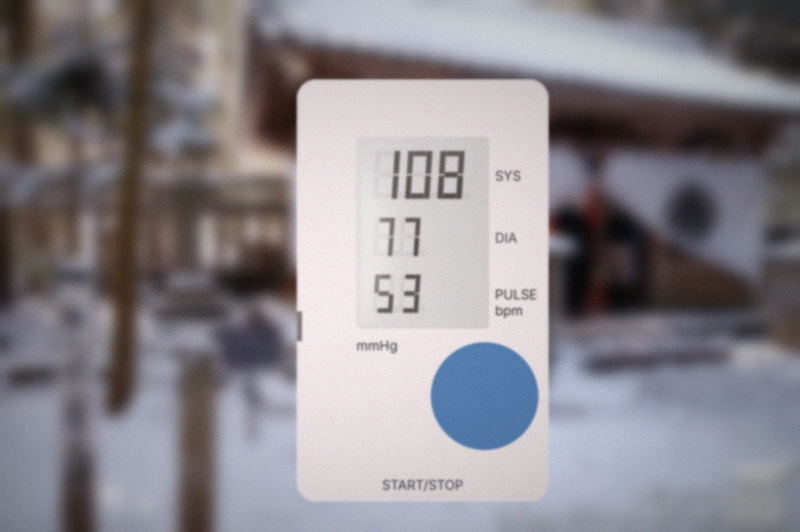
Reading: value=108 unit=mmHg
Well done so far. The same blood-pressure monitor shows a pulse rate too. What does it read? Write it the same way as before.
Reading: value=53 unit=bpm
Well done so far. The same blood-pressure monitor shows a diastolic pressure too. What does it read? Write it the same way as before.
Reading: value=77 unit=mmHg
